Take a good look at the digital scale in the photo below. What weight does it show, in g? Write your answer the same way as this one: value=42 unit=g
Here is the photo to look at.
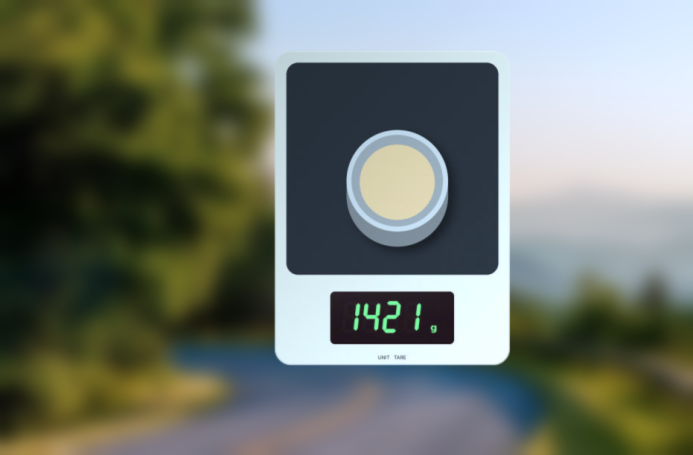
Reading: value=1421 unit=g
